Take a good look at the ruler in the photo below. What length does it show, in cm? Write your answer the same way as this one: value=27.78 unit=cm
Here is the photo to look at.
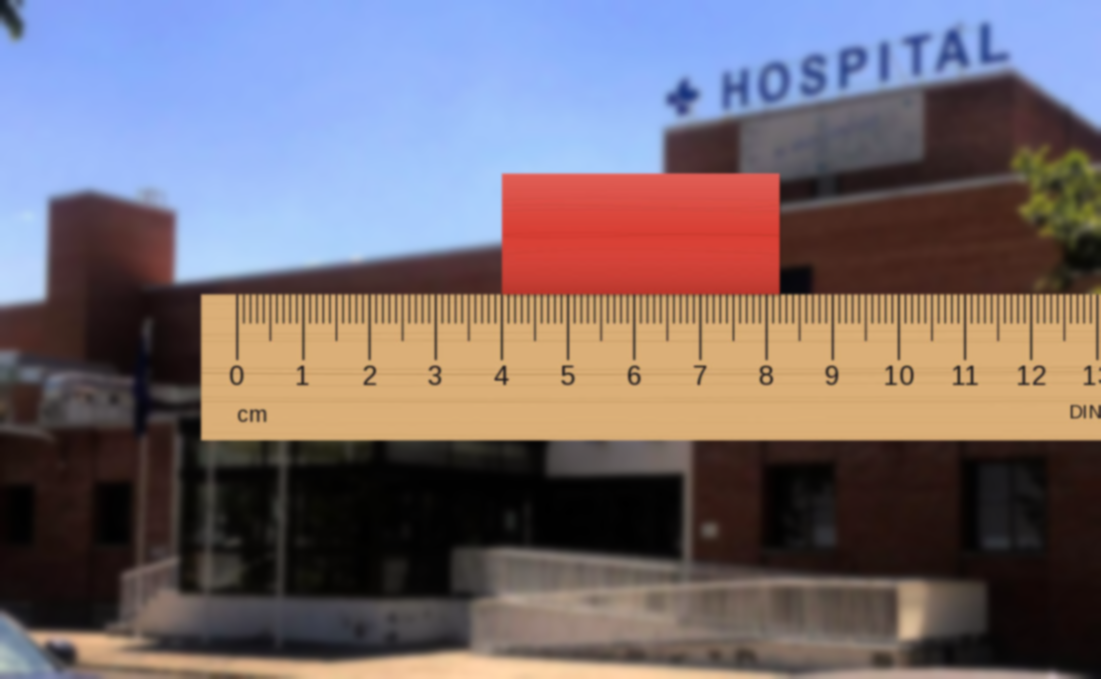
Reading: value=4.2 unit=cm
